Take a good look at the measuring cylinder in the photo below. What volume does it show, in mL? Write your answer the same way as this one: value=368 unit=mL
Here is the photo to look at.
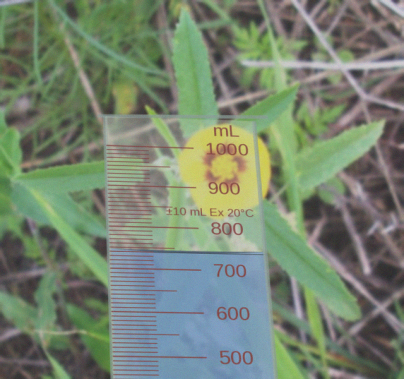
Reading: value=740 unit=mL
